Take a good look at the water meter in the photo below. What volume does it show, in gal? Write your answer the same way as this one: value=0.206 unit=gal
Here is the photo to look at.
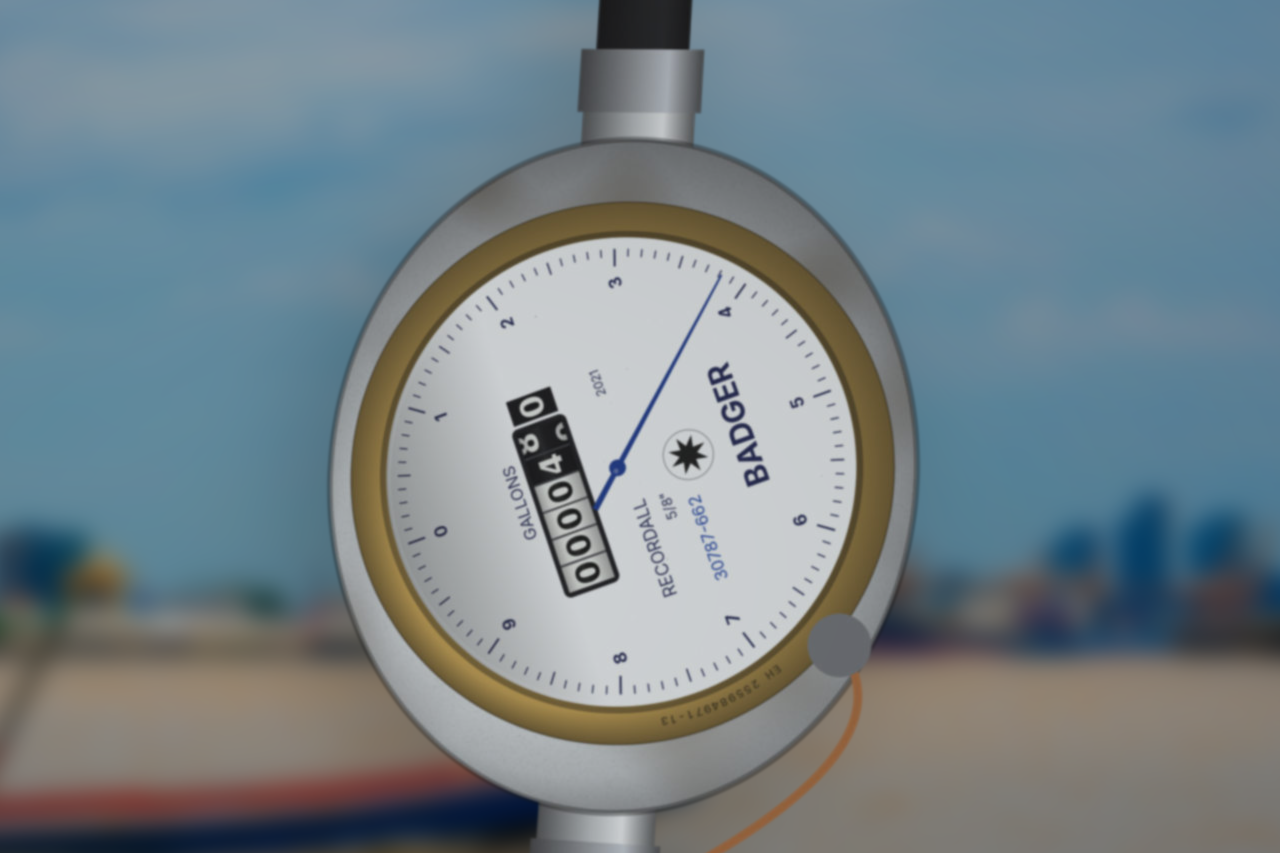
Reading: value=483.8 unit=gal
